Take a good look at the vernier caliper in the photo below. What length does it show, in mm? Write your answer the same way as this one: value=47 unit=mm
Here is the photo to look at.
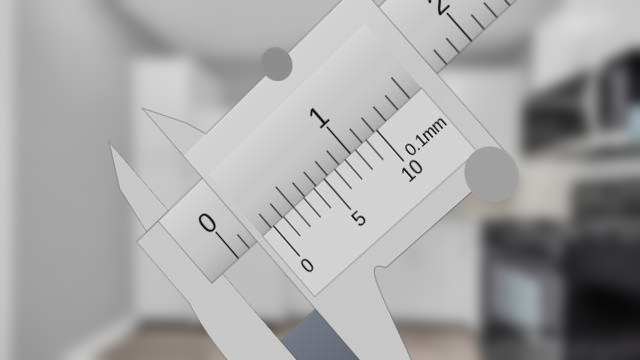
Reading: value=3.2 unit=mm
